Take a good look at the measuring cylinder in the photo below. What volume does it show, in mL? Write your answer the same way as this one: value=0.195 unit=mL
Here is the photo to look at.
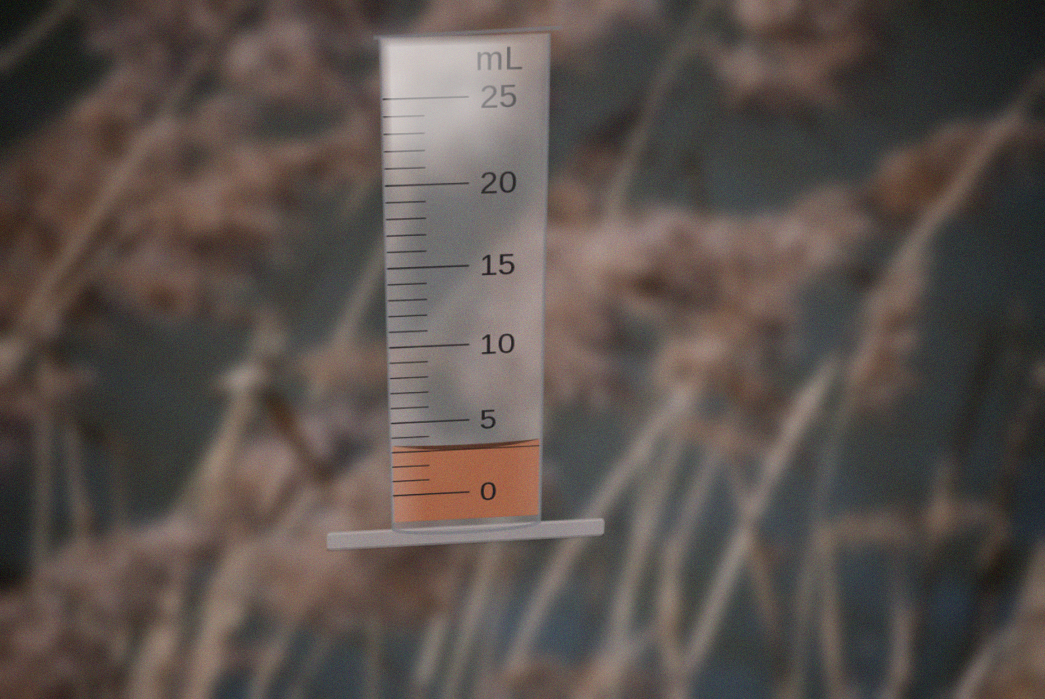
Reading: value=3 unit=mL
